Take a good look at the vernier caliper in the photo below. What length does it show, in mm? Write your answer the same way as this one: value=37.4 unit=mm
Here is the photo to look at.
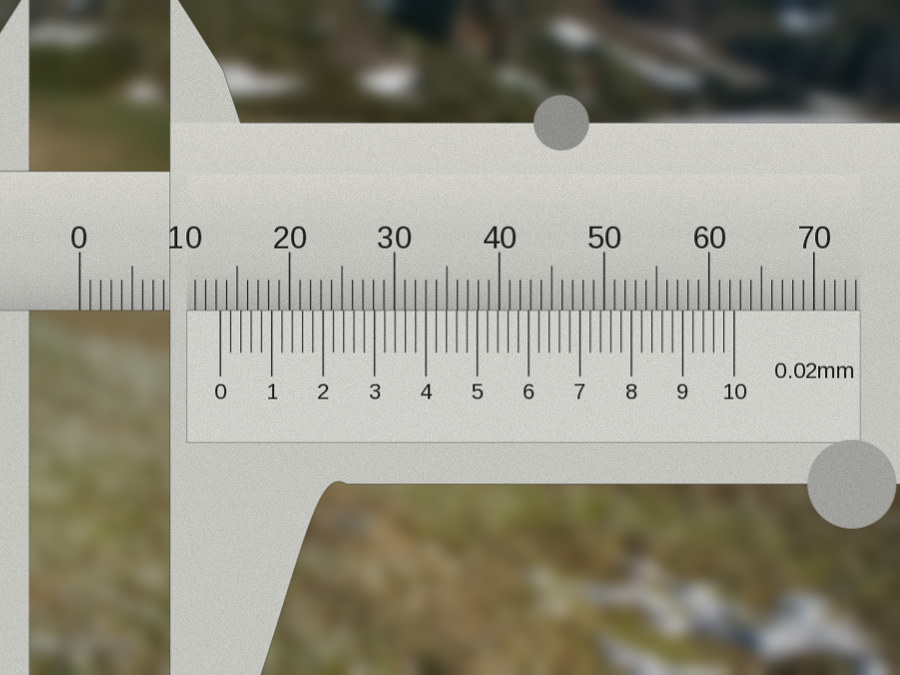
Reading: value=13.4 unit=mm
